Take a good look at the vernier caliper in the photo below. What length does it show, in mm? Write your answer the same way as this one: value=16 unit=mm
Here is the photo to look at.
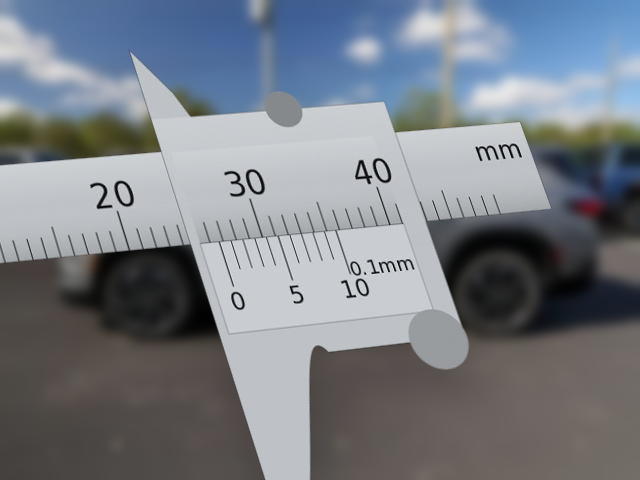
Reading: value=26.7 unit=mm
